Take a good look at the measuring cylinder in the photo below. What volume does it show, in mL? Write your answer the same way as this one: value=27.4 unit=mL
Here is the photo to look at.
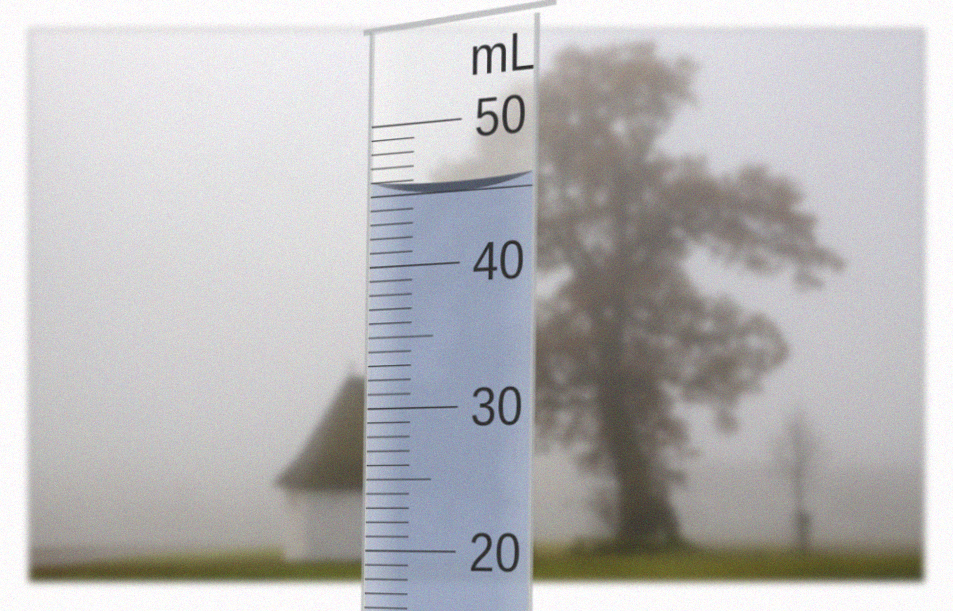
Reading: value=45 unit=mL
